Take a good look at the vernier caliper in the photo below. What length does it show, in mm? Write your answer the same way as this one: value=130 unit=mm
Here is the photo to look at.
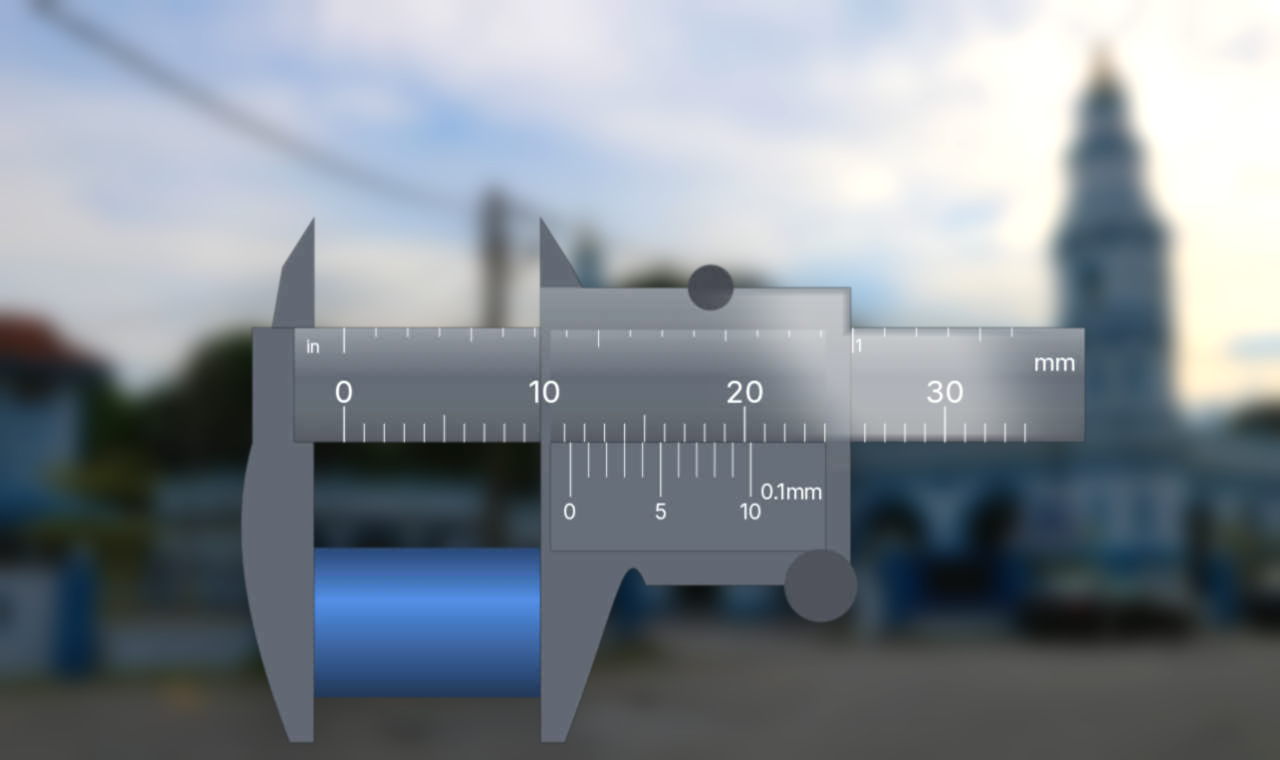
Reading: value=11.3 unit=mm
